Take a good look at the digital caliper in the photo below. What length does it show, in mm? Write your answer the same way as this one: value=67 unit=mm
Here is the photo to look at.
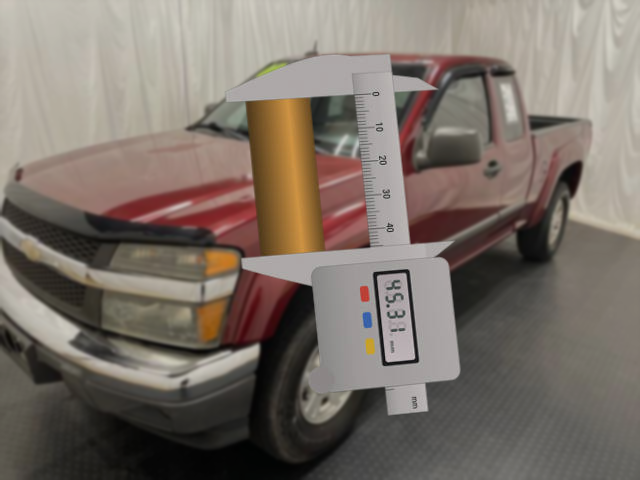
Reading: value=45.31 unit=mm
